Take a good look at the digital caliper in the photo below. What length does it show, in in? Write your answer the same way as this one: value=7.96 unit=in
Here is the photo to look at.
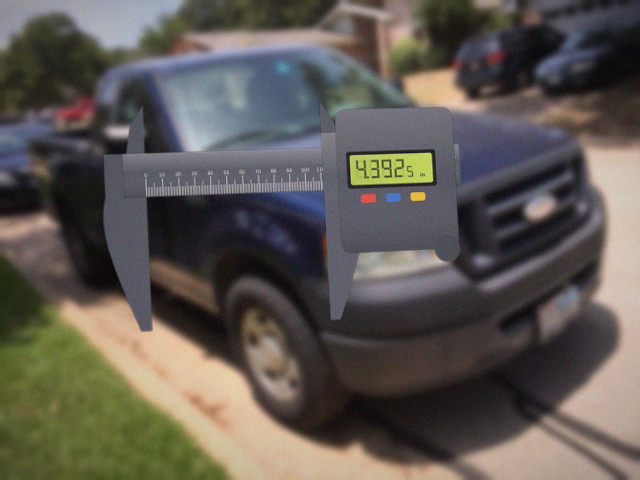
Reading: value=4.3925 unit=in
